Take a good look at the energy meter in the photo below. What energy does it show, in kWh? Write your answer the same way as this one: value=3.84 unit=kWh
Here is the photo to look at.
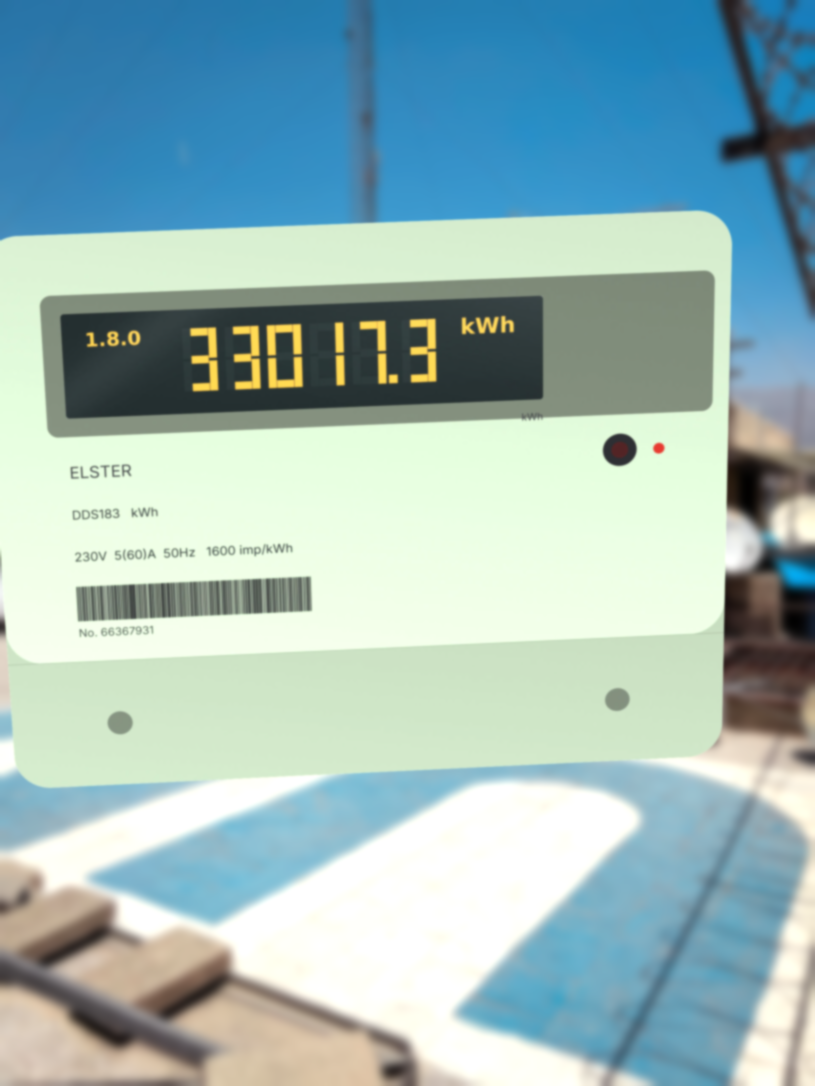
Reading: value=33017.3 unit=kWh
